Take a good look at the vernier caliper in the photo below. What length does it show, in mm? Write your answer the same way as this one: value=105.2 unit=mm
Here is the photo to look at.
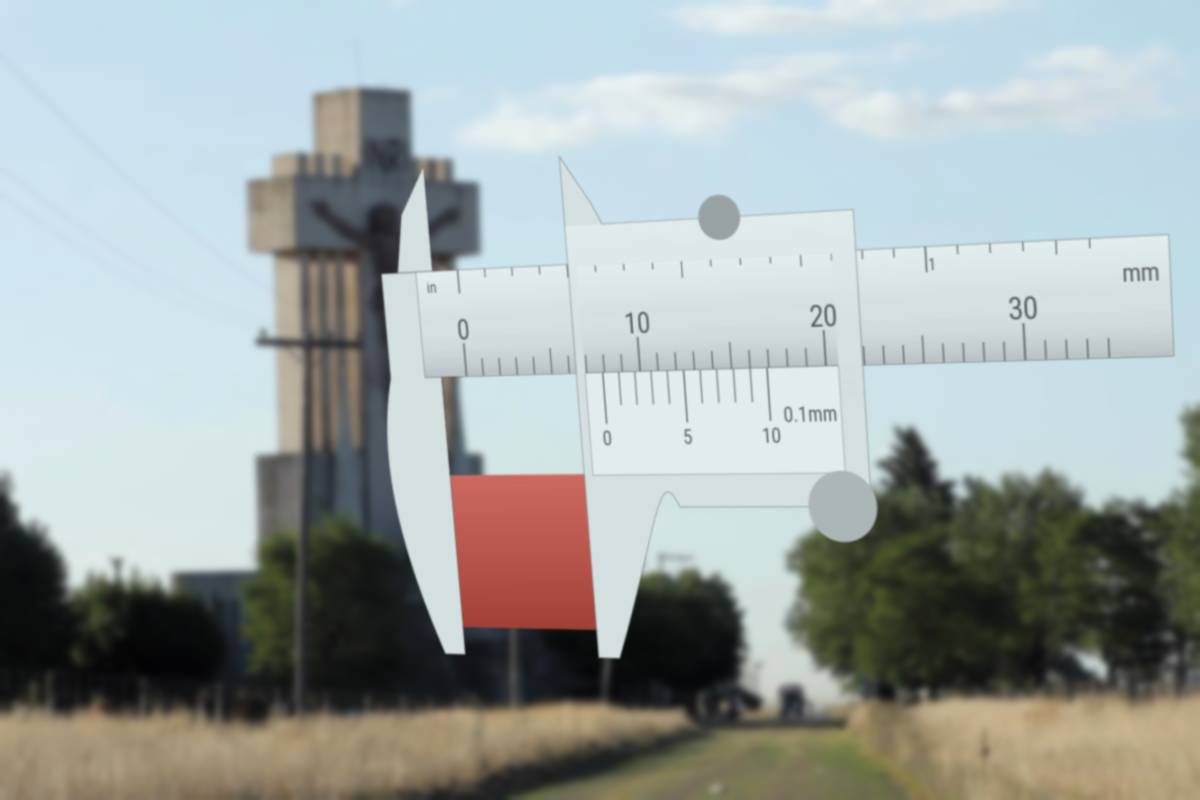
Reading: value=7.9 unit=mm
